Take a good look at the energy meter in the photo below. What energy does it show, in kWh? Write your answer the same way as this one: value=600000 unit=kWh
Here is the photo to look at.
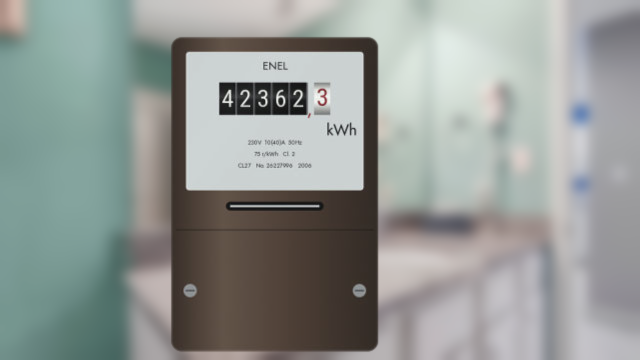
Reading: value=42362.3 unit=kWh
